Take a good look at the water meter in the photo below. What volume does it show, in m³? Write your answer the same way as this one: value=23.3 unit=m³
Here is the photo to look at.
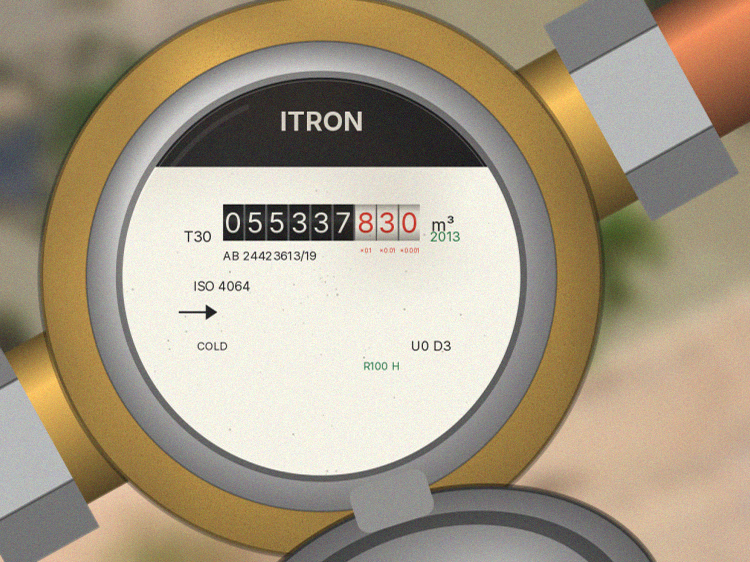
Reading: value=55337.830 unit=m³
